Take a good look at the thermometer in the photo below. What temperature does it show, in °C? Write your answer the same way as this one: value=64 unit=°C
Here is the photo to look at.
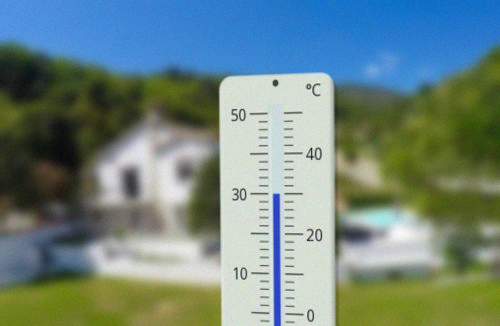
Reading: value=30 unit=°C
